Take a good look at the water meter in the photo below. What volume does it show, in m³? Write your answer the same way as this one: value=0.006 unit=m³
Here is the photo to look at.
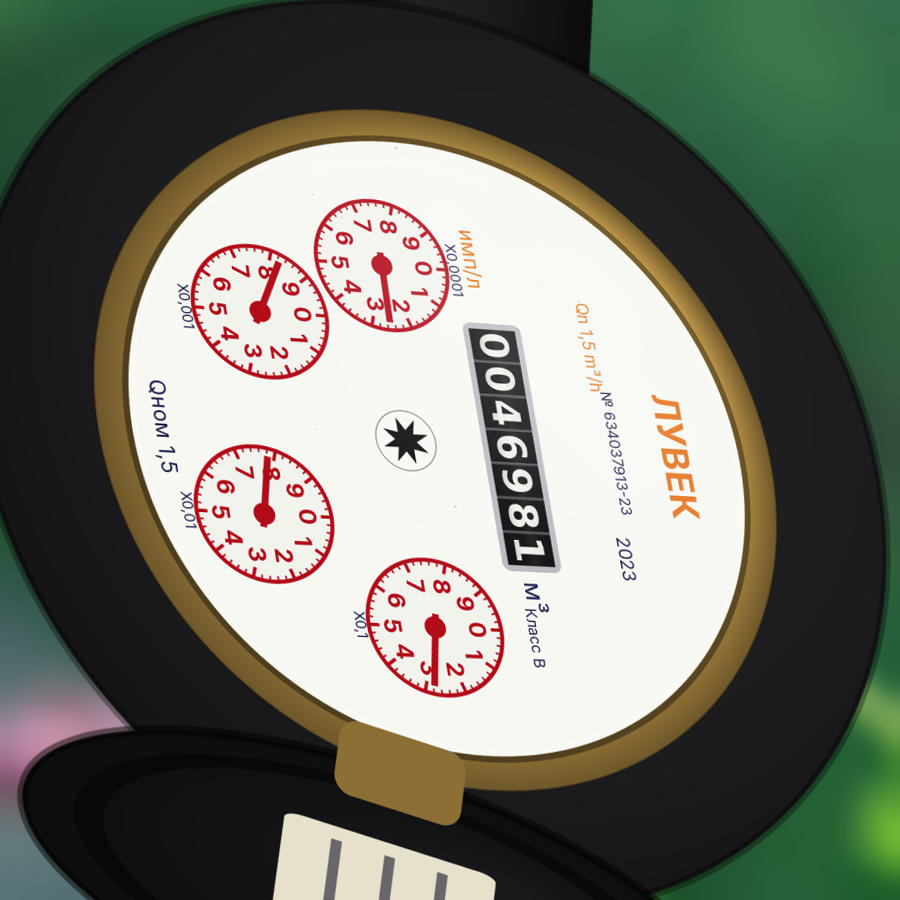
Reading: value=46981.2782 unit=m³
